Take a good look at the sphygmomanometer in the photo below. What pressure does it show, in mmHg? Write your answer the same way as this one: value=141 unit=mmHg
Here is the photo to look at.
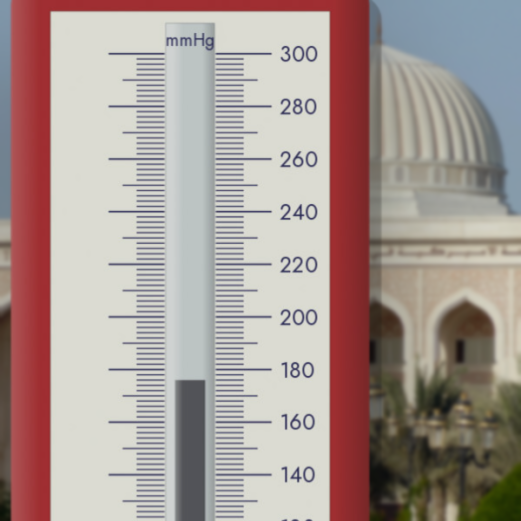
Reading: value=176 unit=mmHg
